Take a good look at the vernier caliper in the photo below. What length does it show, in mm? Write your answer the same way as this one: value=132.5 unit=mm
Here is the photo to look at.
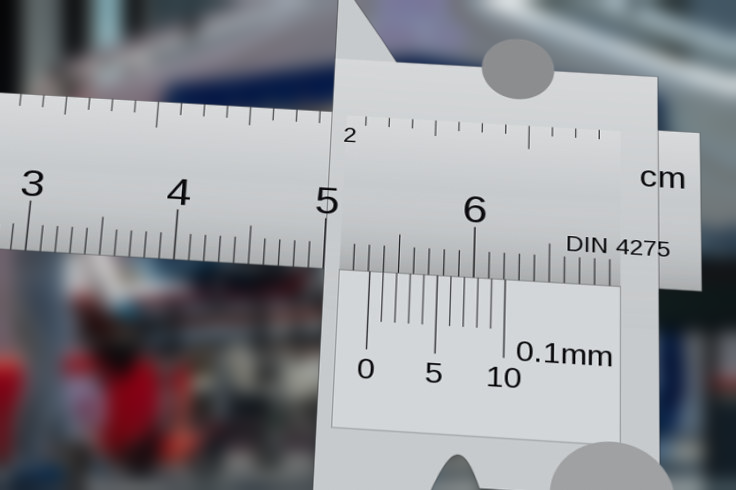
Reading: value=53.1 unit=mm
